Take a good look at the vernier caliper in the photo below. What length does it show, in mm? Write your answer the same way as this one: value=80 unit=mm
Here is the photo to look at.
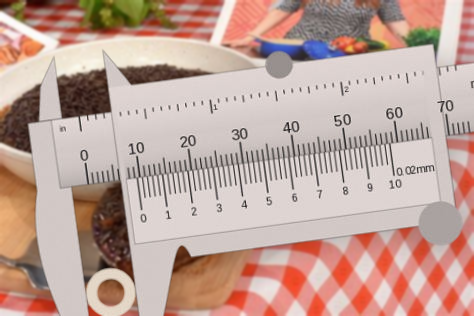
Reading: value=9.5 unit=mm
